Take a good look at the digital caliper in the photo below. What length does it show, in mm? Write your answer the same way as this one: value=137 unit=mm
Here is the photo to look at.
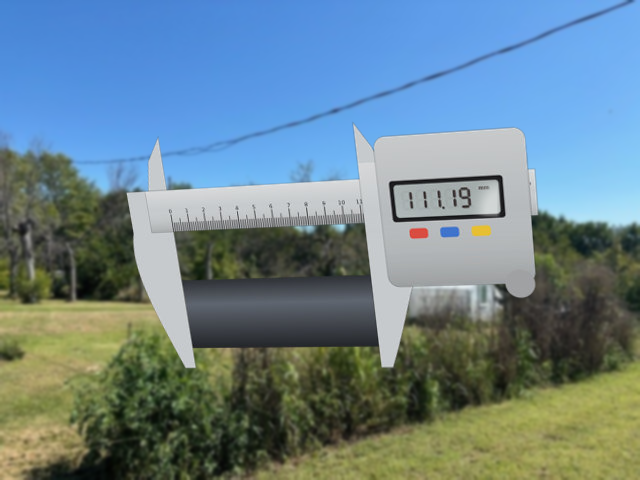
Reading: value=111.19 unit=mm
